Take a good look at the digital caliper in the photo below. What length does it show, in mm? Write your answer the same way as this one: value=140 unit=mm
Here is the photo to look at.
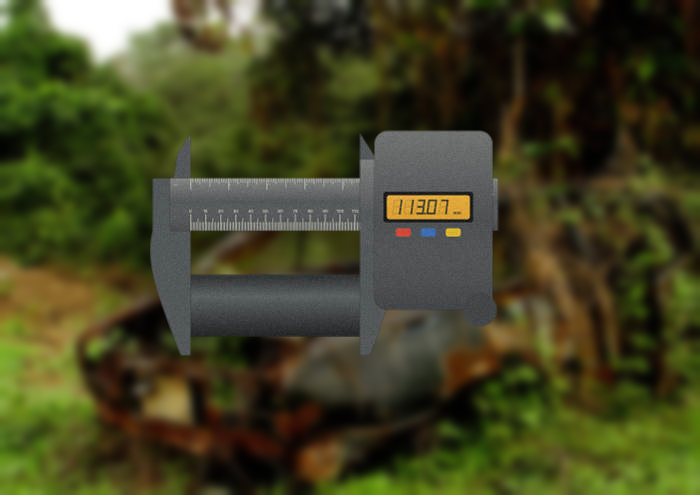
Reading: value=113.07 unit=mm
